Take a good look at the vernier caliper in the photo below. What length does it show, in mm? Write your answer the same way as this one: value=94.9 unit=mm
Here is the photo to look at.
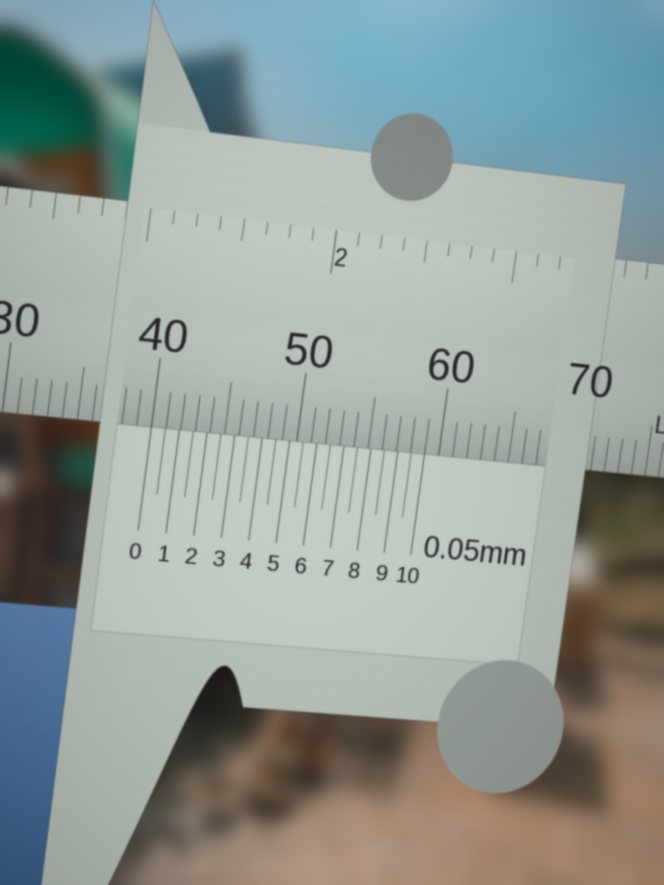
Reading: value=40.0 unit=mm
